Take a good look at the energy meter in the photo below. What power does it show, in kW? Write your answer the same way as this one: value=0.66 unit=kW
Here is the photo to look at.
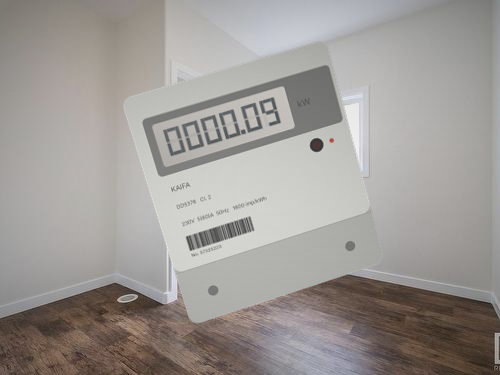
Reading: value=0.09 unit=kW
